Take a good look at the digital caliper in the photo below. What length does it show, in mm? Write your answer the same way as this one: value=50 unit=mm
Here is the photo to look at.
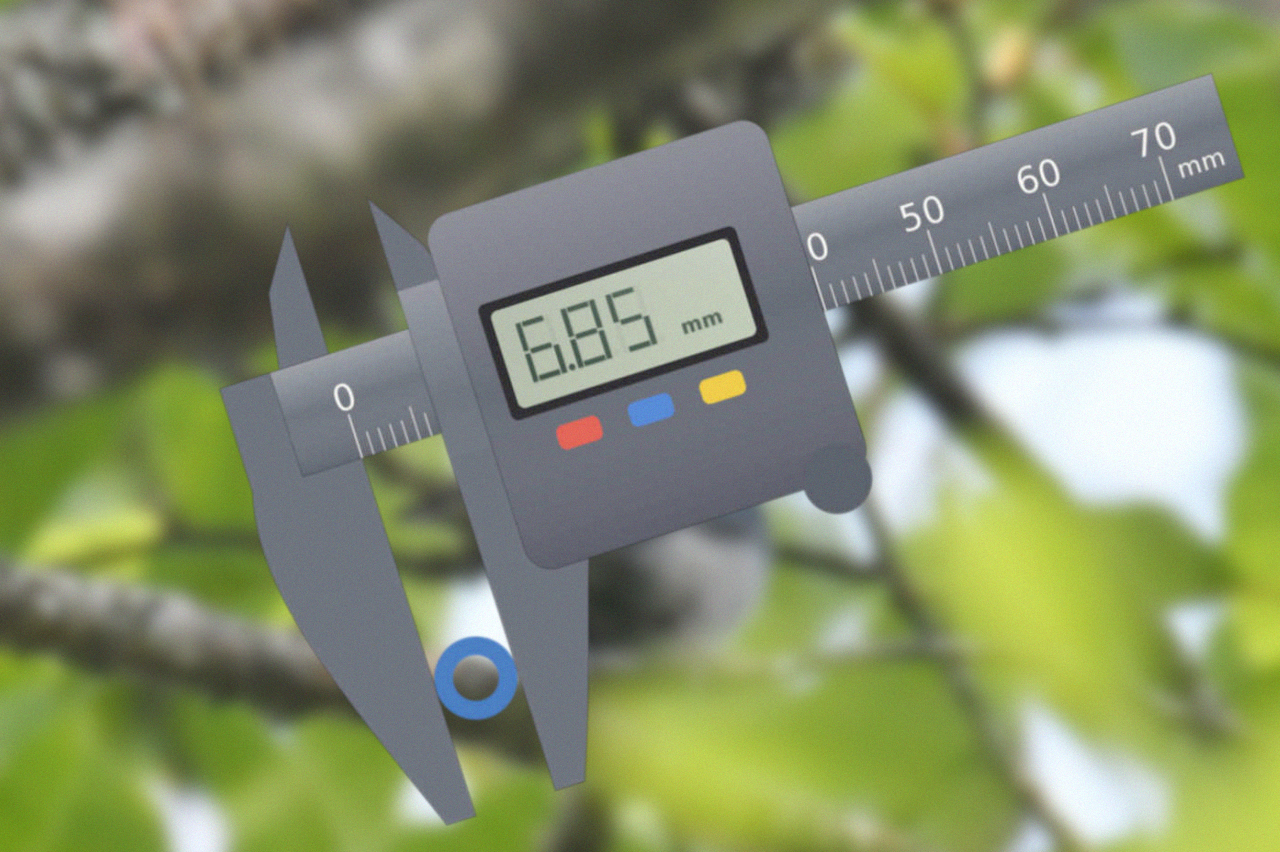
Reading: value=6.85 unit=mm
